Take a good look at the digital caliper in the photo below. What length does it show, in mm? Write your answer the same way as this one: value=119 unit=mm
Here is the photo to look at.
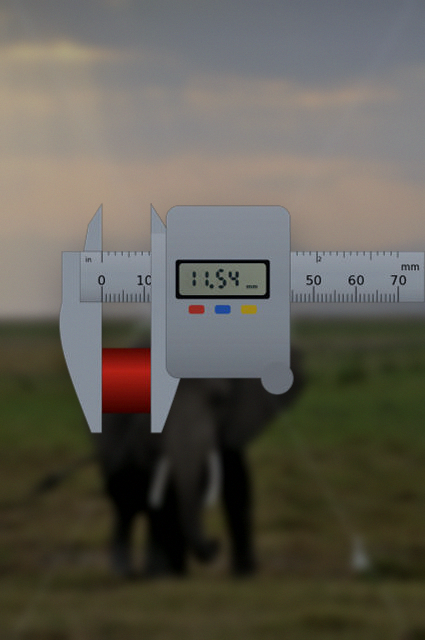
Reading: value=11.54 unit=mm
